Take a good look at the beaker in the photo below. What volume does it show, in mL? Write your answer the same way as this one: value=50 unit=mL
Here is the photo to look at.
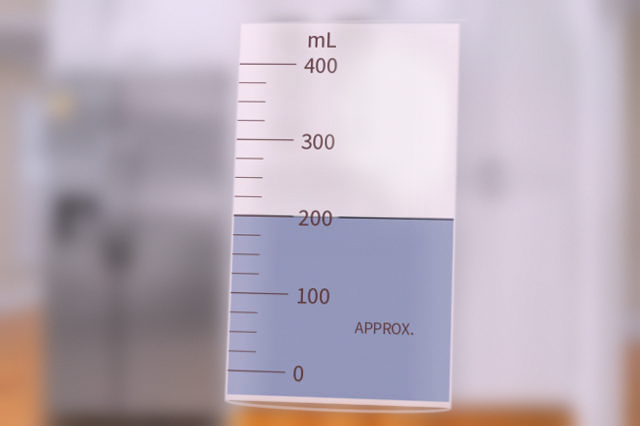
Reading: value=200 unit=mL
